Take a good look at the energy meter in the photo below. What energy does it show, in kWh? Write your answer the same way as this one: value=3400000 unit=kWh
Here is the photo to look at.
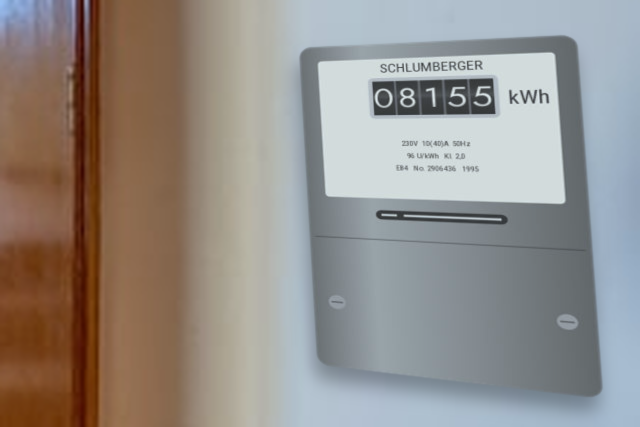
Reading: value=8155 unit=kWh
